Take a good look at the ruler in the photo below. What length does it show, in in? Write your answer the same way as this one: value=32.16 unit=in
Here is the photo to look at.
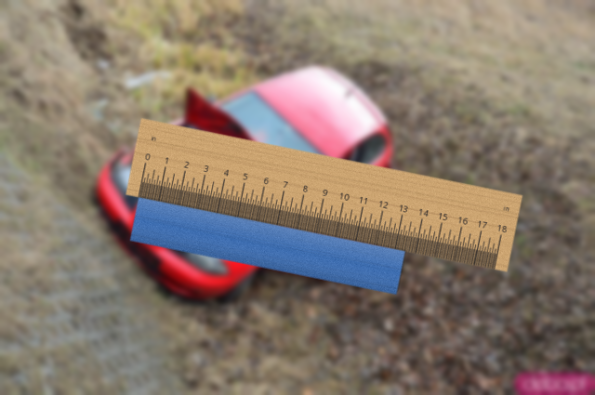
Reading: value=13.5 unit=in
